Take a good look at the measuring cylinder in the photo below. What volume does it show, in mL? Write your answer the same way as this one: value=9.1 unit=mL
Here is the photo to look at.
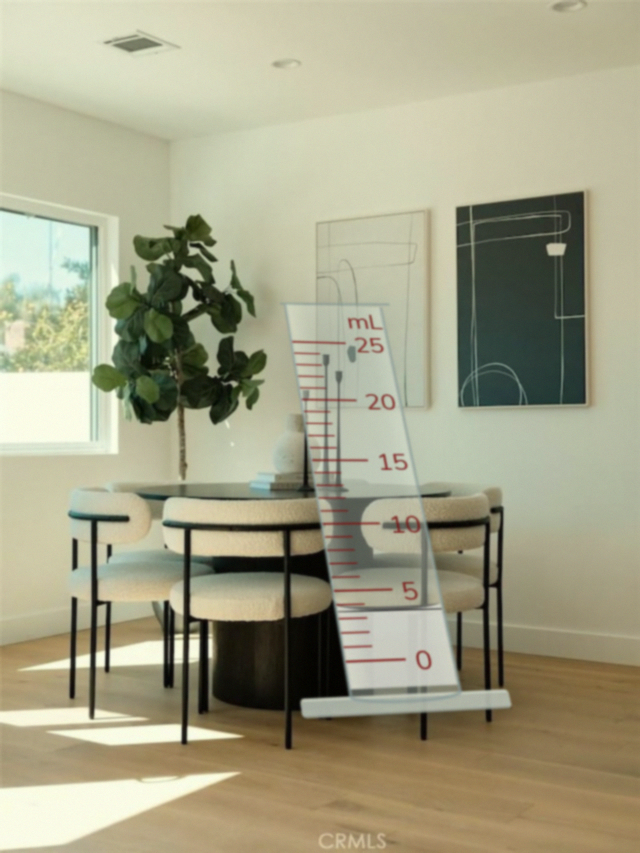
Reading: value=3.5 unit=mL
